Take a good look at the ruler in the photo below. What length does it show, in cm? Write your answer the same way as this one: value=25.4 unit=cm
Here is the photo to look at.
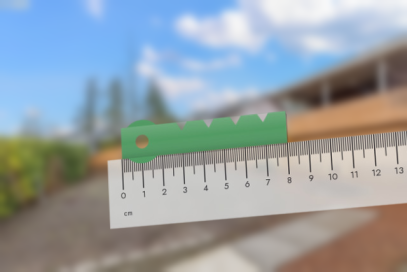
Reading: value=8 unit=cm
